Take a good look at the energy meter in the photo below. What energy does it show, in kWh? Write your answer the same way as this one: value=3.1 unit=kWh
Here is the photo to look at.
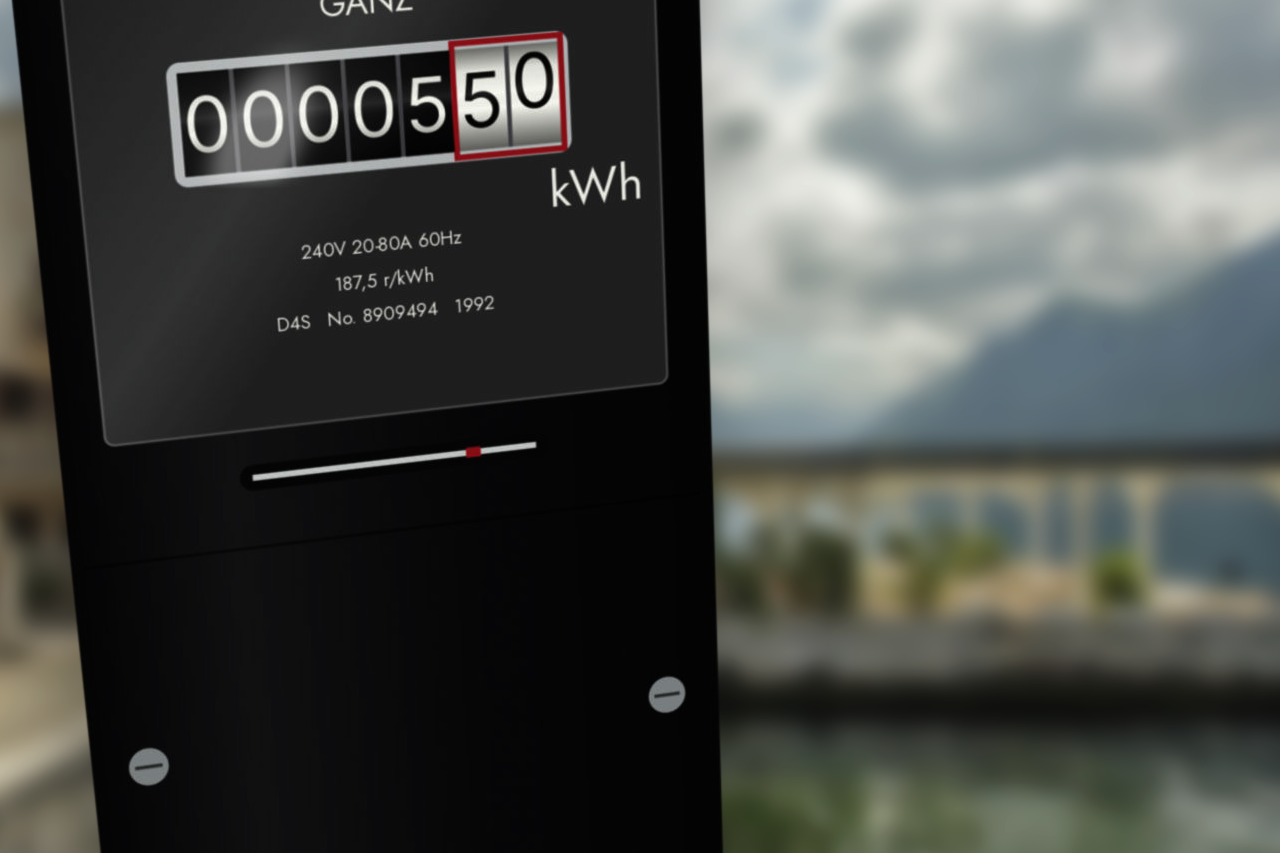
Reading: value=5.50 unit=kWh
